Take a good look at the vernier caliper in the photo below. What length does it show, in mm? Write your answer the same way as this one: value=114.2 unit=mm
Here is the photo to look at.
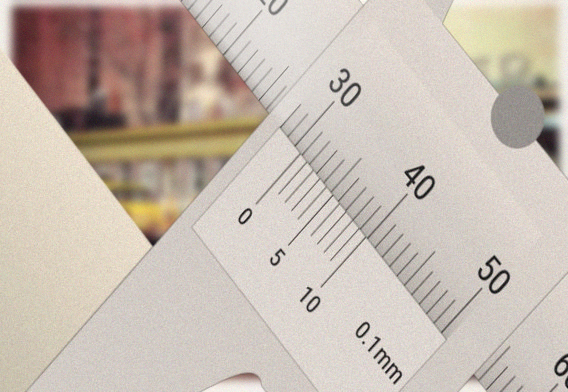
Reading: value=30.8 unit=mm
